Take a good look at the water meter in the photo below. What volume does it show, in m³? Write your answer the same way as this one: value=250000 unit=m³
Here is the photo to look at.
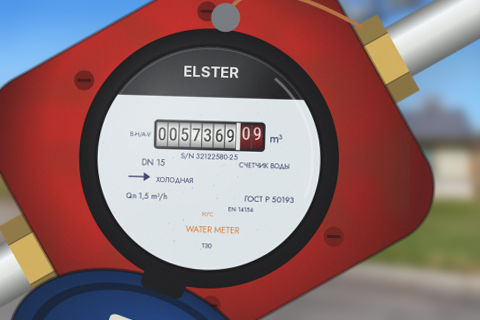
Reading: value=57369.09 unit=m³
